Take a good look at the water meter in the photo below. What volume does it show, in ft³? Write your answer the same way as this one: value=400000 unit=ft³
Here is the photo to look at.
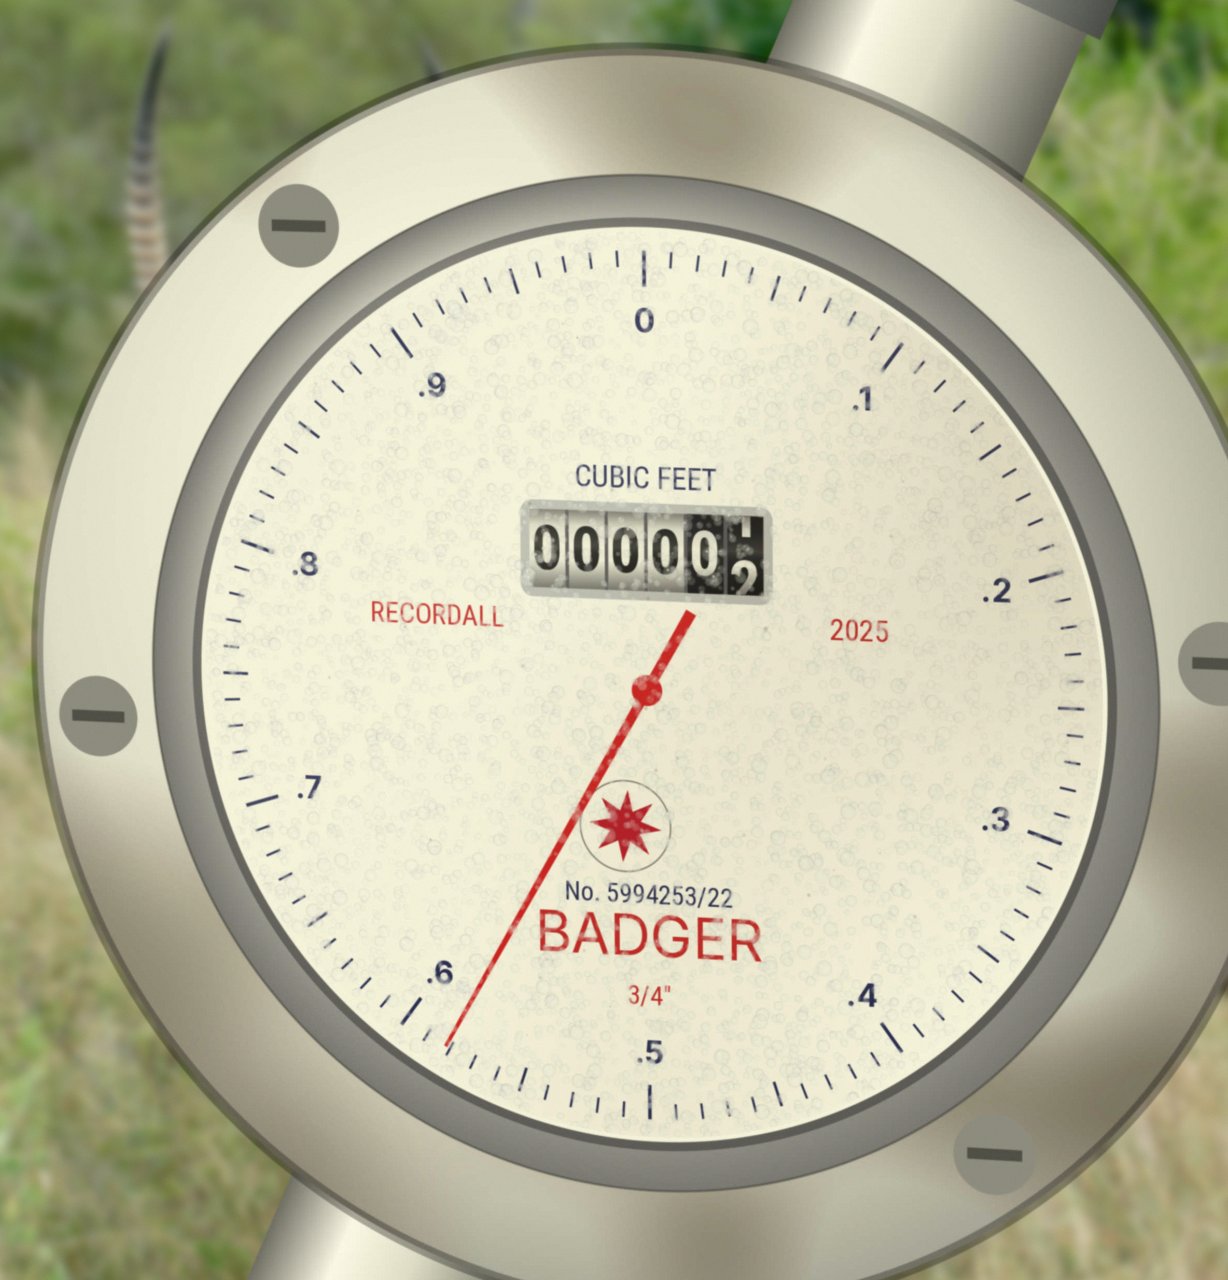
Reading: value=1.58 unit=ft³
